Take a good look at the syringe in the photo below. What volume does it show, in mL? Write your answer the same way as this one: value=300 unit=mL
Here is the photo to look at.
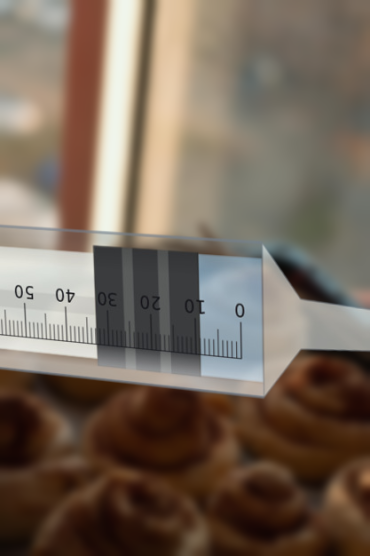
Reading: value=9 unit=mL
